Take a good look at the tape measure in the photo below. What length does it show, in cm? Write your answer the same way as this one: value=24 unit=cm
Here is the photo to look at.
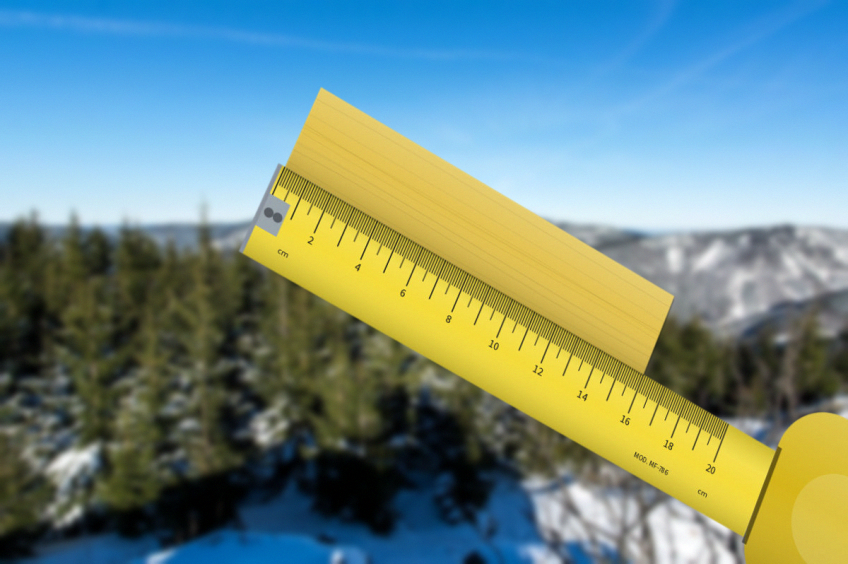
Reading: value=16 unit=cm
